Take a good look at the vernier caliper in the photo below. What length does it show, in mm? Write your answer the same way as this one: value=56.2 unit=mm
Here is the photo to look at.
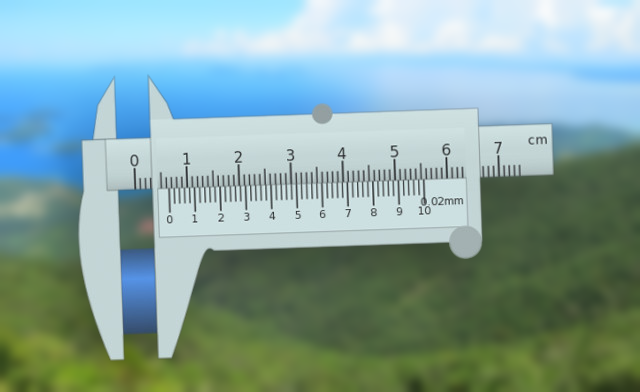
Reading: value=6.5 unit=mm
